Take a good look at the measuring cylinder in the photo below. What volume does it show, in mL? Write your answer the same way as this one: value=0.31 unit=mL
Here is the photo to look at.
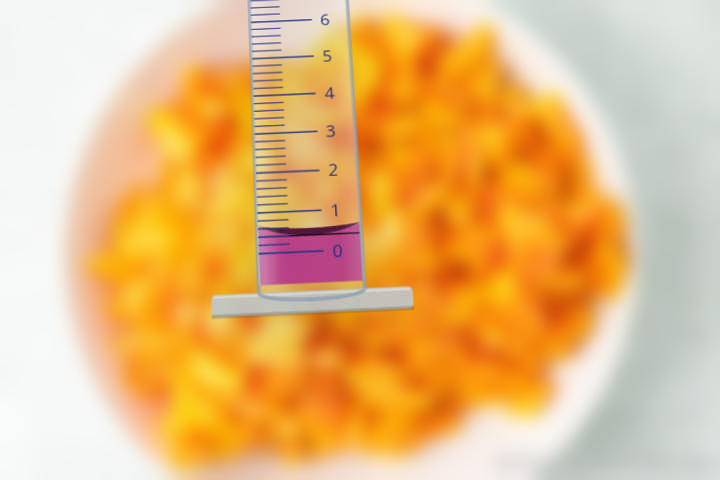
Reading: value=0.4 unit=mL
